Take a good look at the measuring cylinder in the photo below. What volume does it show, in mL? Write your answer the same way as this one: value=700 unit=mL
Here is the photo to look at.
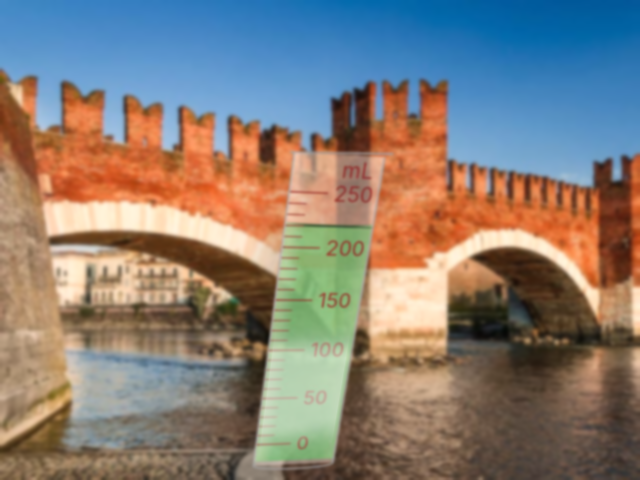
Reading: value=220 unit=mL
